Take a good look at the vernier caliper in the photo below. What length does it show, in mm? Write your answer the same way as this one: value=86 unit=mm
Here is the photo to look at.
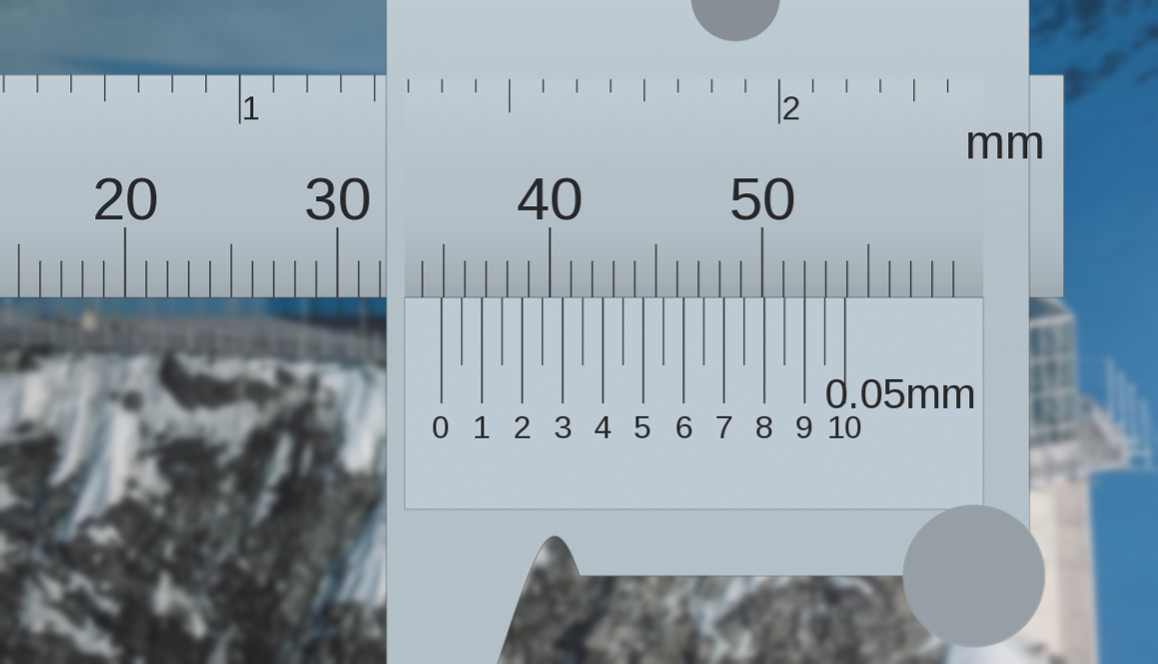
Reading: value=34.9 unit=mm
